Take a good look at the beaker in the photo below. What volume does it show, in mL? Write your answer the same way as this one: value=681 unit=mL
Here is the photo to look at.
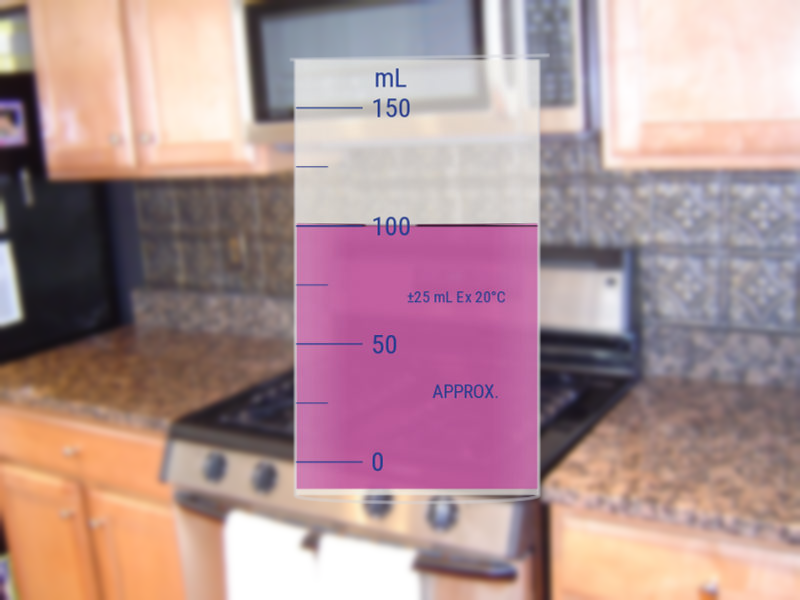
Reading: value=100 unit=mL
